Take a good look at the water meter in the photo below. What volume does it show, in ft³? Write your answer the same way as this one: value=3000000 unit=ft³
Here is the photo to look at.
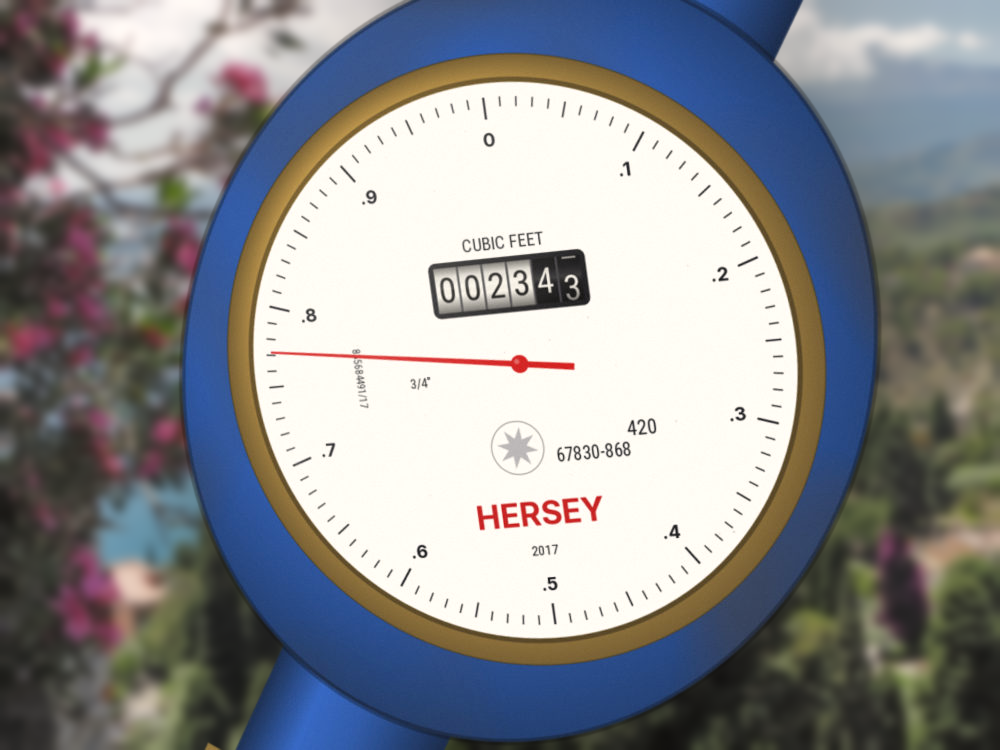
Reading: value=2342.77 unit=ft³
